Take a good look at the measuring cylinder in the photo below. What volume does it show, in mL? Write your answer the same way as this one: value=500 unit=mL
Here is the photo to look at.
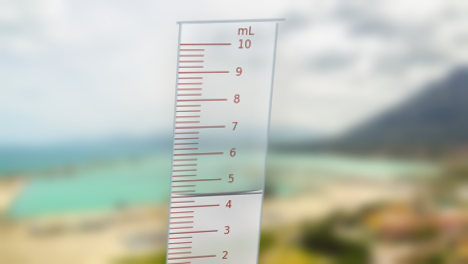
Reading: value=4.4 unit=mL
